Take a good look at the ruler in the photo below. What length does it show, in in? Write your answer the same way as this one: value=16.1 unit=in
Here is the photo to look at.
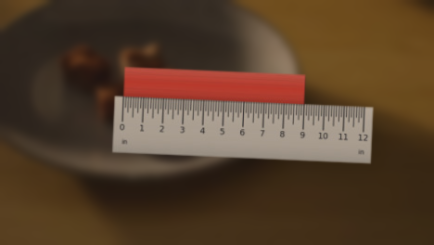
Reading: value=9 unit=in
